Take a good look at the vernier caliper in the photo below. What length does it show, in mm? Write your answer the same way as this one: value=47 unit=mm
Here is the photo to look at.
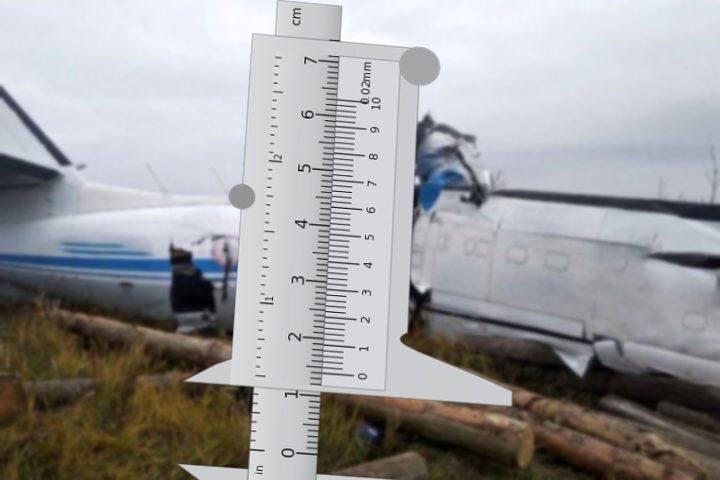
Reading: value=14.0 unit=mm
